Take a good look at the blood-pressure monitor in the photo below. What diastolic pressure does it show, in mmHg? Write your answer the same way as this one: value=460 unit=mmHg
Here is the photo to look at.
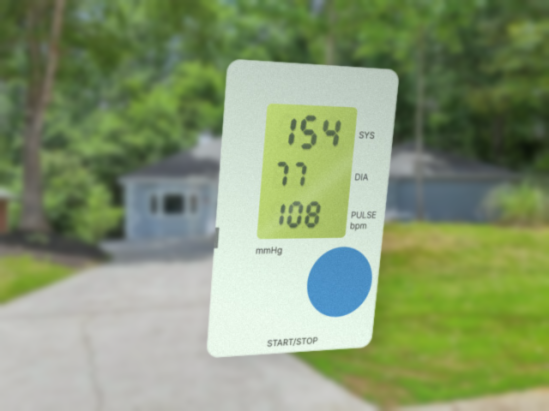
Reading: value=77 unit=mmHg
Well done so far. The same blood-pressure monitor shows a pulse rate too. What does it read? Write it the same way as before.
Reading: value=108 unit=bpm
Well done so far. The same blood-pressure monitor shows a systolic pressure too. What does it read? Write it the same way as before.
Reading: value=154 unit=mmHg
